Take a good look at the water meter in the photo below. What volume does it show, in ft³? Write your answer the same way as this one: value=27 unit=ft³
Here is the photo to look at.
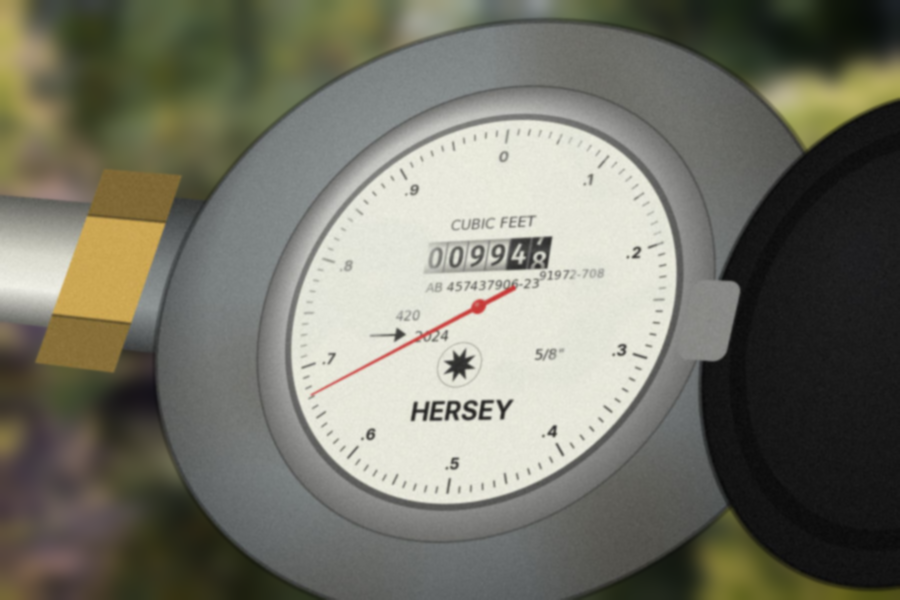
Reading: value=9947.67 unit=ft³
